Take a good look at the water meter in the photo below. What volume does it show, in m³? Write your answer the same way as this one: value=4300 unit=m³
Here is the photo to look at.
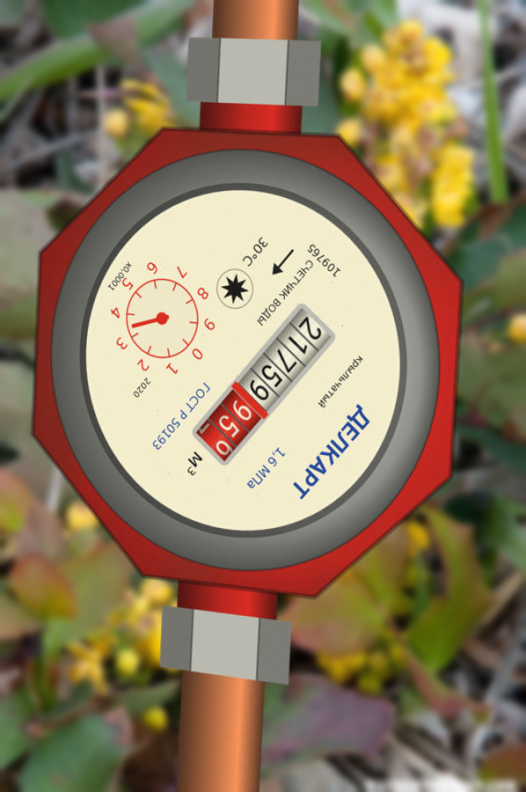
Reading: value=21759.9563 unit=m³
